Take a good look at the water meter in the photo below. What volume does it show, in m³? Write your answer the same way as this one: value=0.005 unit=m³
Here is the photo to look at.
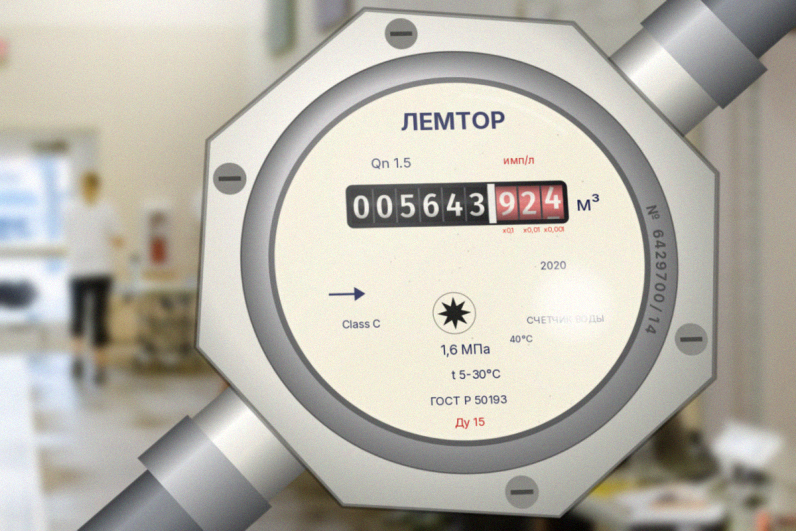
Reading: value=5643.924 unit=m³
